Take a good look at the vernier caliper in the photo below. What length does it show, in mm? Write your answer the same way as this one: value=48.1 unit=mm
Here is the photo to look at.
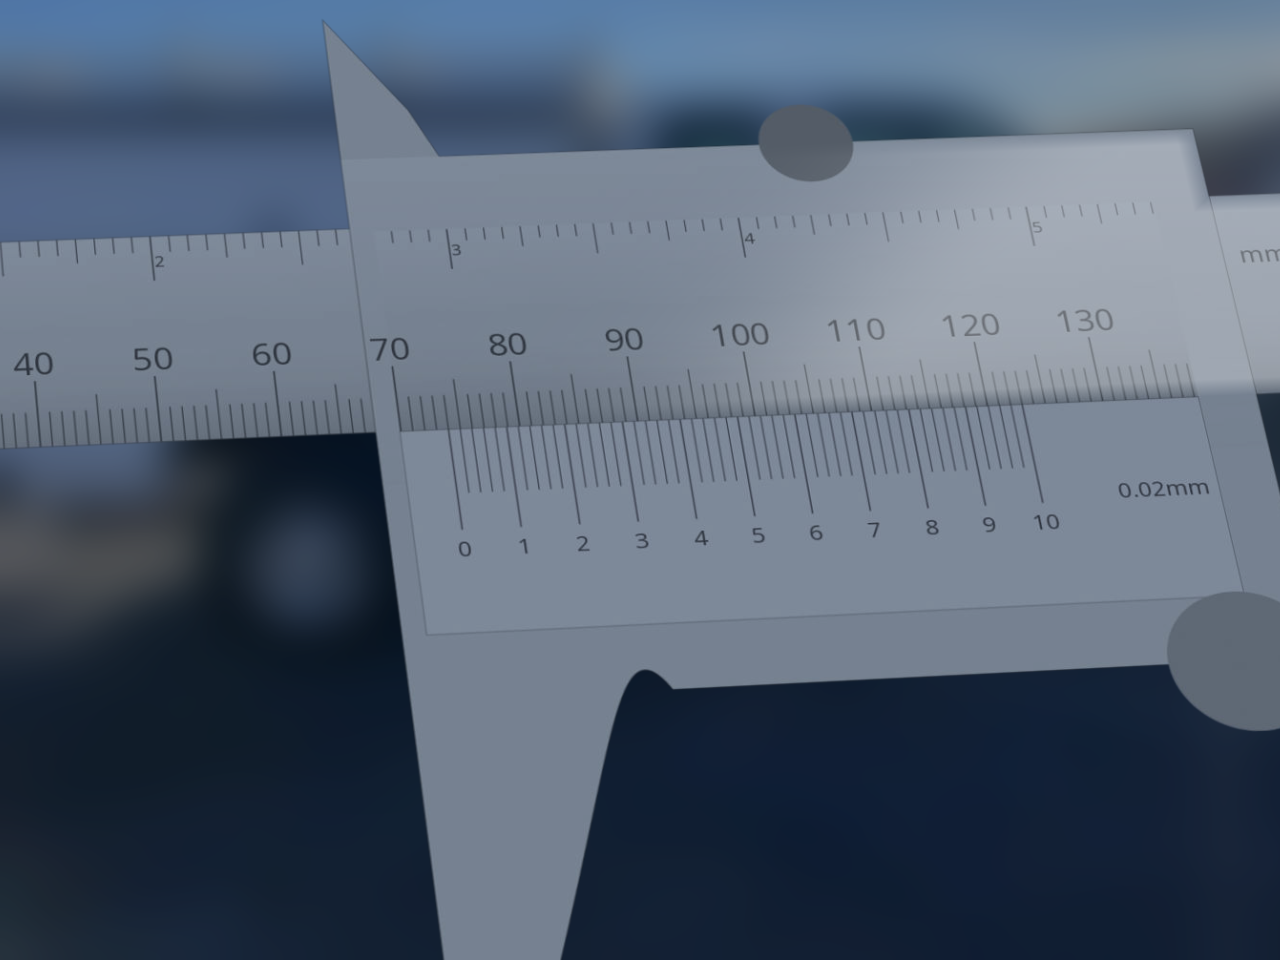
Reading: value=74.0 unit=mm
